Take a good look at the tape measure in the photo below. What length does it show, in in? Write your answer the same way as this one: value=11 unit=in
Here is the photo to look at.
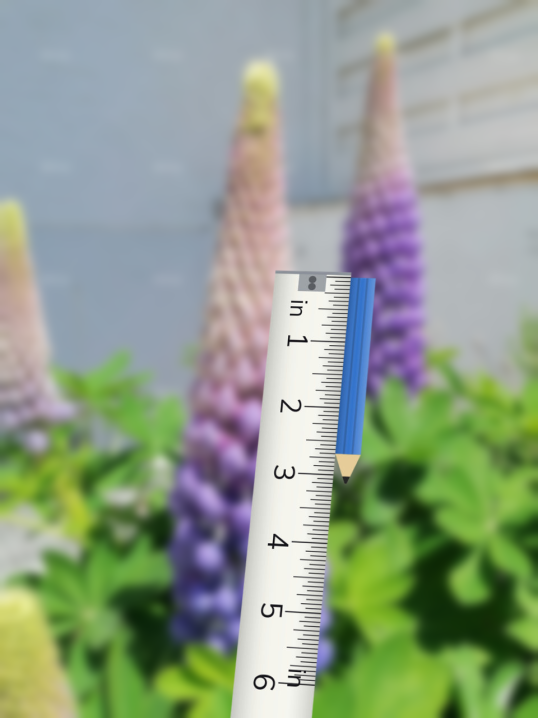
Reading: value=3.125 unit=in
